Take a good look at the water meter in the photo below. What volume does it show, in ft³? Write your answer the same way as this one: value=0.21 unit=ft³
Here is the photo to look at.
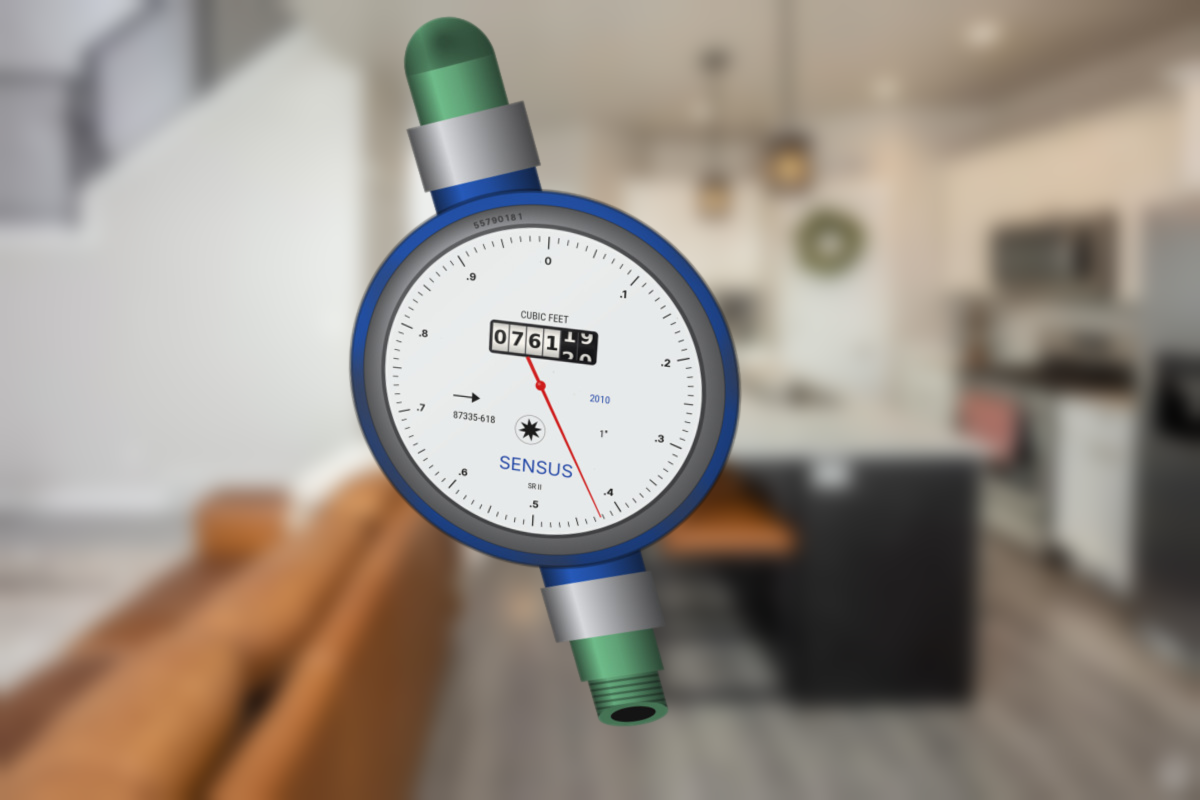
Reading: value=76119.42 unit=ft³
